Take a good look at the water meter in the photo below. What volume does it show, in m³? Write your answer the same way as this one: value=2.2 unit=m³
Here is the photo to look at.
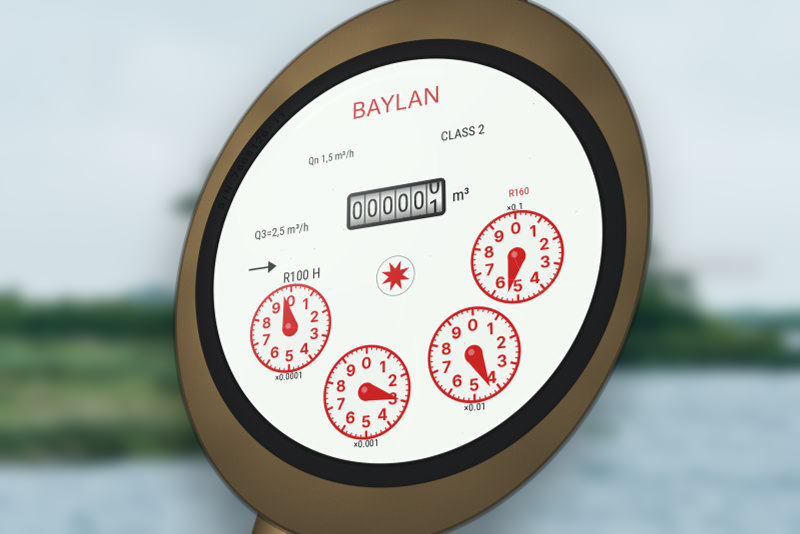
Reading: value=0.5429 unit=m³
